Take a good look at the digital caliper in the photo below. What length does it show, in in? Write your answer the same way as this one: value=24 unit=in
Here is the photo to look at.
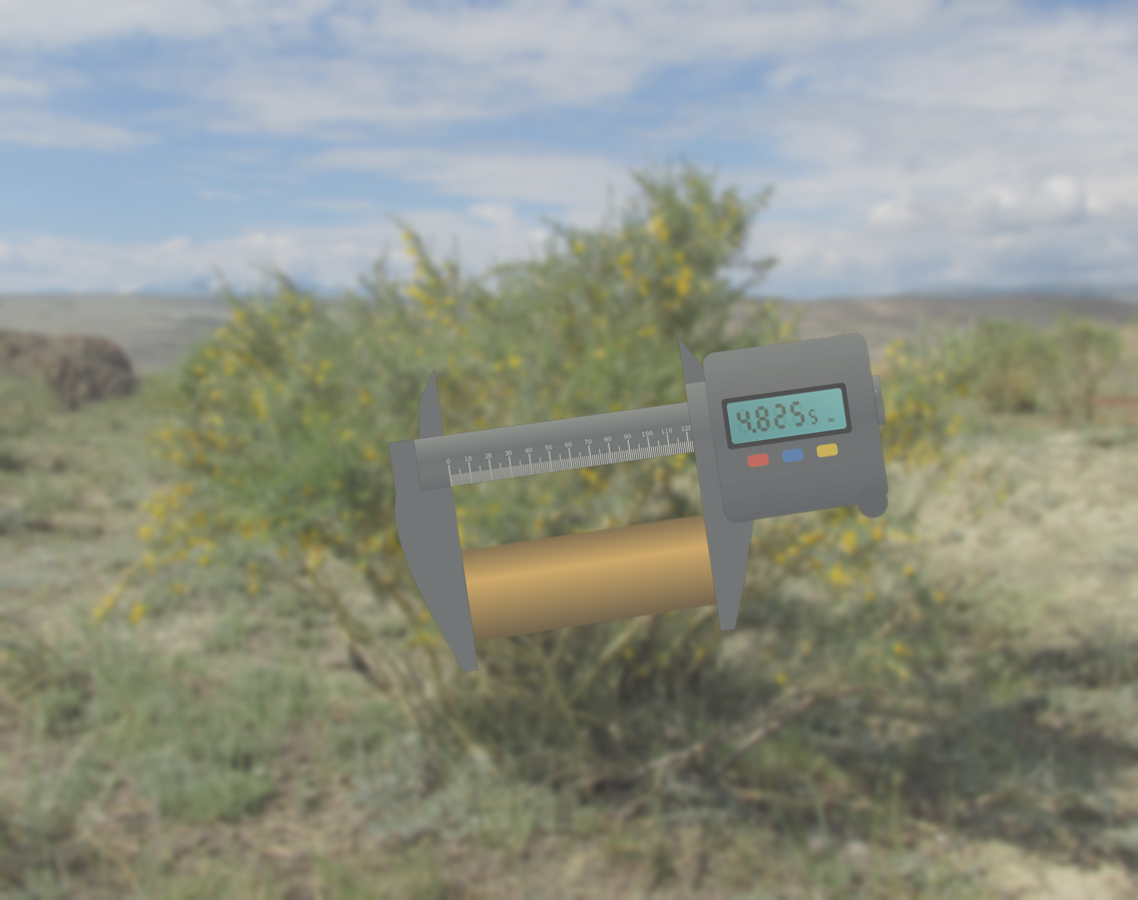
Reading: value=4.8255 unit=in
